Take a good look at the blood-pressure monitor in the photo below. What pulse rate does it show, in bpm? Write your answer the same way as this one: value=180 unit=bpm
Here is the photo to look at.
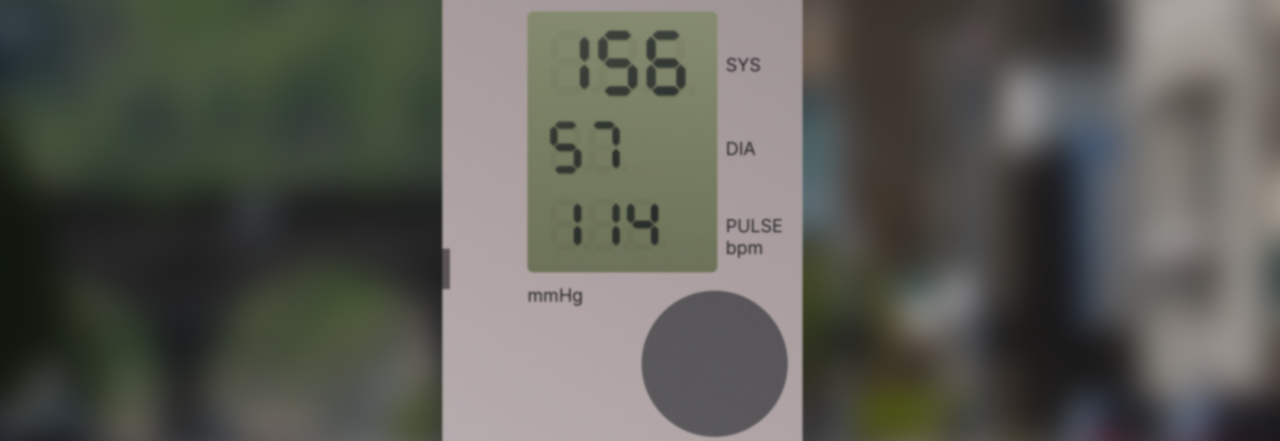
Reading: value=114 unit=bpm
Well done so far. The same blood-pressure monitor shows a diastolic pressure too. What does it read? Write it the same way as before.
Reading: value=57 unit=mmHg
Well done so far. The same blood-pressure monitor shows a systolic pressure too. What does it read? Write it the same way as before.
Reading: value=156 unit=mmHg
